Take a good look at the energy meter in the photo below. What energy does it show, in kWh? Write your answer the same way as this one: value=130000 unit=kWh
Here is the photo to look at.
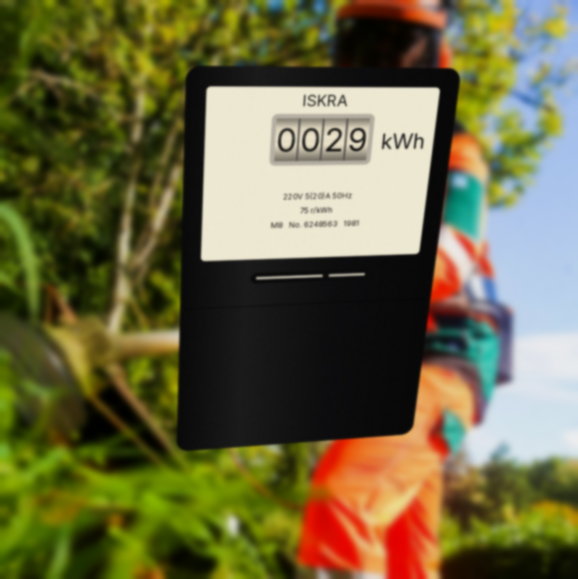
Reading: value=29 unit=kWh
